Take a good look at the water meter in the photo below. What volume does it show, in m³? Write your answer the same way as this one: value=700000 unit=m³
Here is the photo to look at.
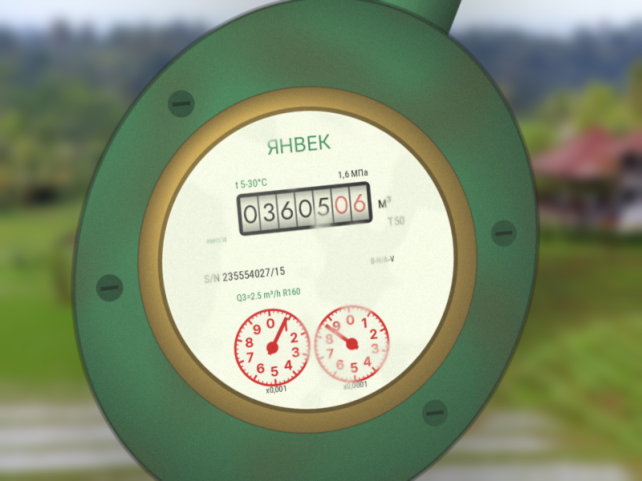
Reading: value=3605.0608 unit=m³
